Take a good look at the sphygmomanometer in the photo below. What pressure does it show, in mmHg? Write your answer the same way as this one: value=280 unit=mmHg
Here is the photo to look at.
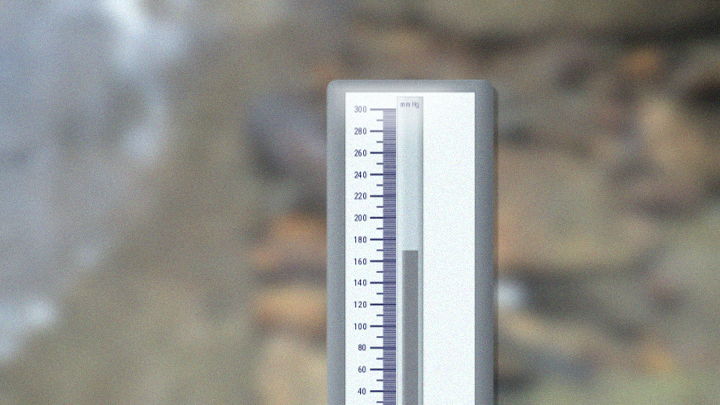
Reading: value=170 unit=mmHg
